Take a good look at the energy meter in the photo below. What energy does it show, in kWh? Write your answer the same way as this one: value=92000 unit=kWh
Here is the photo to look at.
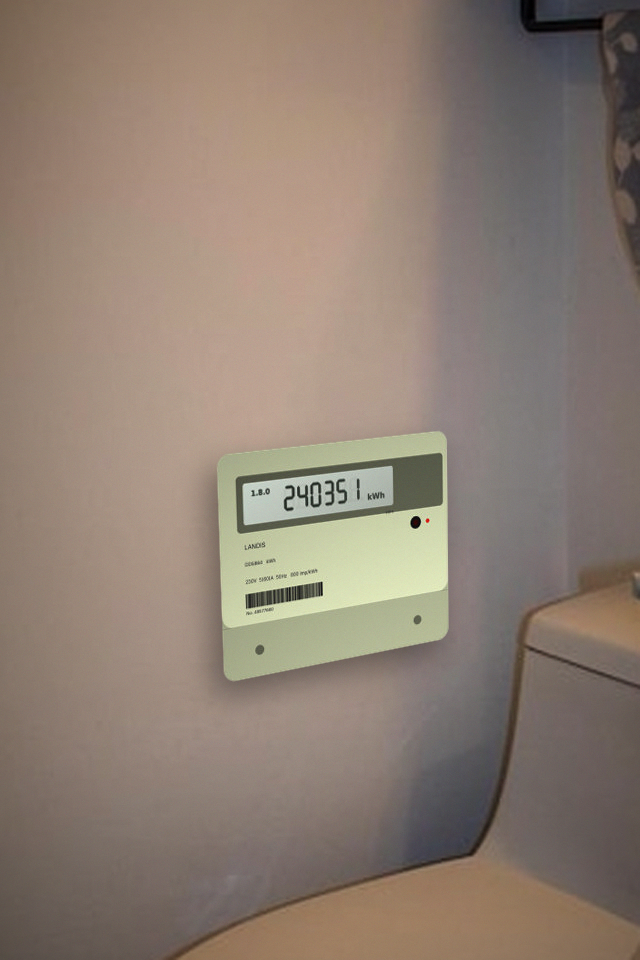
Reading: value=240351 unit=kWh
